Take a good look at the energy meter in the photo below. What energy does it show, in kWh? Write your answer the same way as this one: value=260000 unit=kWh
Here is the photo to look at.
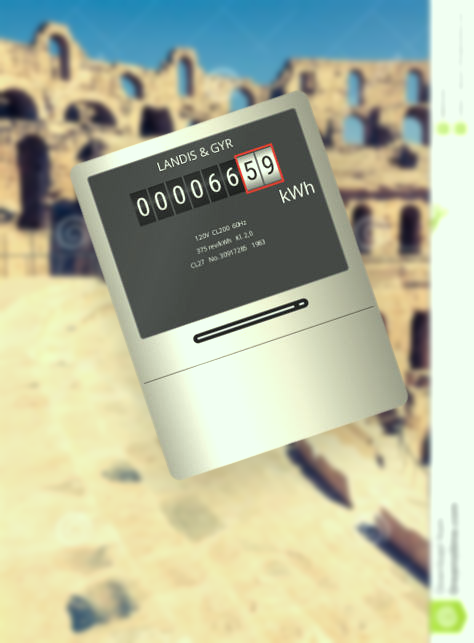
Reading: value=66.59 unit=kWh
